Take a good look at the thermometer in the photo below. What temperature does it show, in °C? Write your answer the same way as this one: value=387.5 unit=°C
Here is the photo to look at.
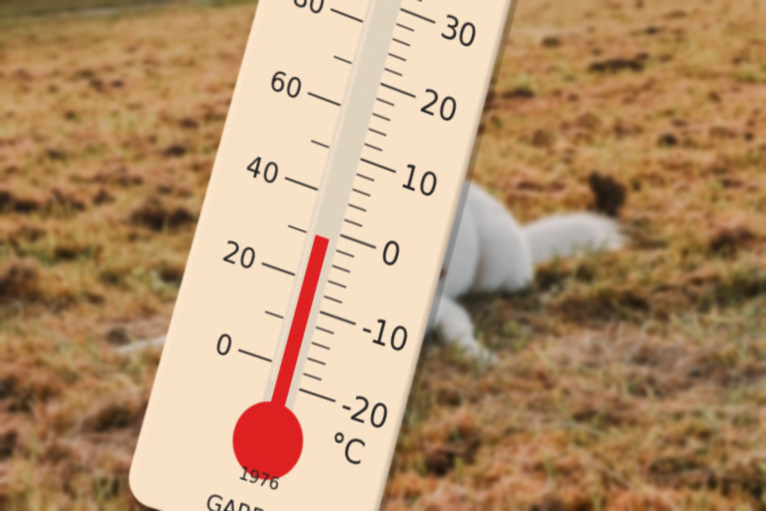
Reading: value=-1 unit=°C
